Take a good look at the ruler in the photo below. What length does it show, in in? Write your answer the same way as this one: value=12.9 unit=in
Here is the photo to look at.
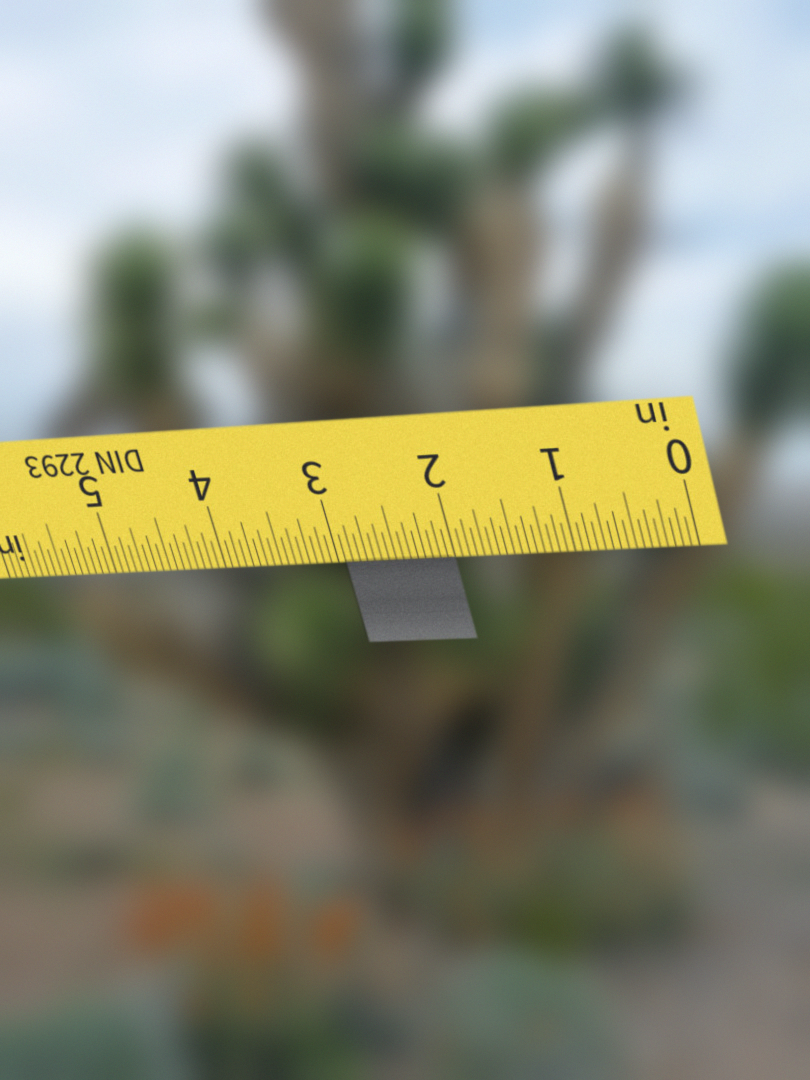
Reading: value=0.9375 unit=in
